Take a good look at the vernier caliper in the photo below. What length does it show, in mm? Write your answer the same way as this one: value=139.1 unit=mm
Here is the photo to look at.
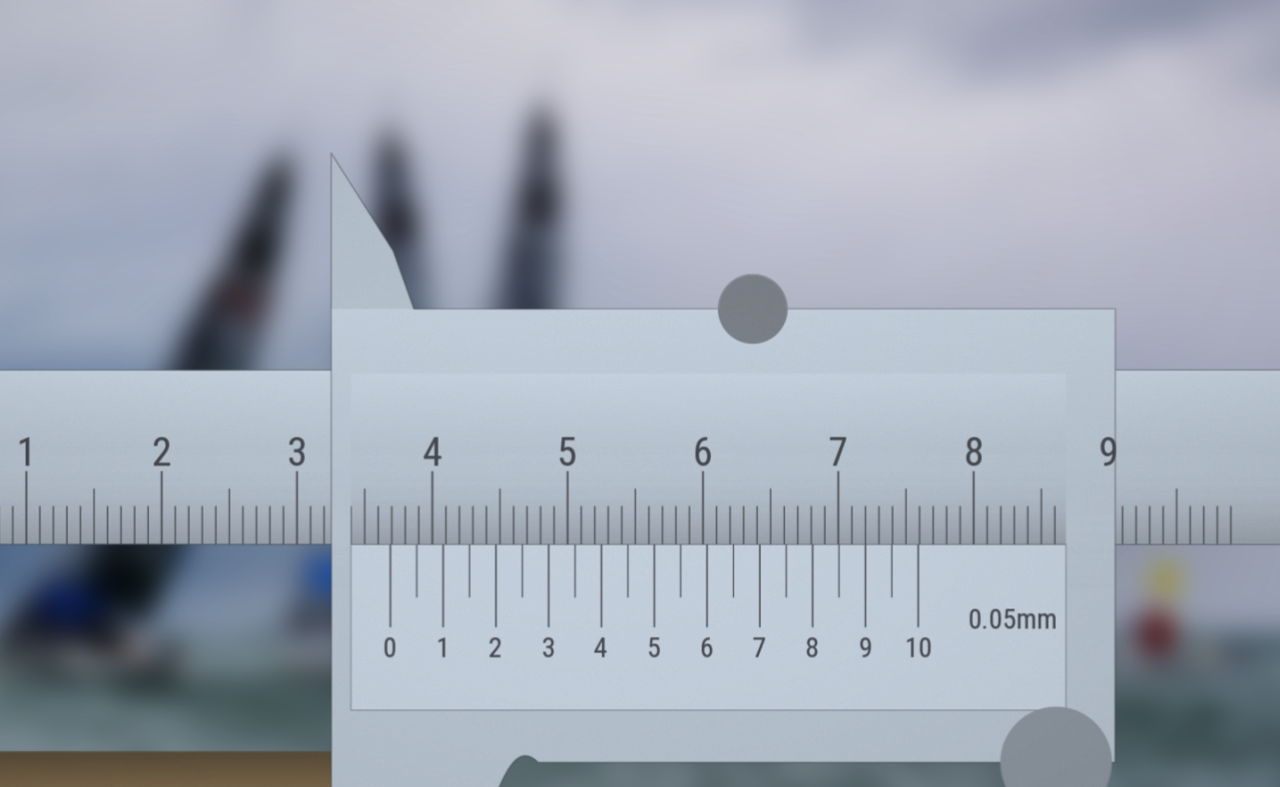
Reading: value=36.9 unit=mm
